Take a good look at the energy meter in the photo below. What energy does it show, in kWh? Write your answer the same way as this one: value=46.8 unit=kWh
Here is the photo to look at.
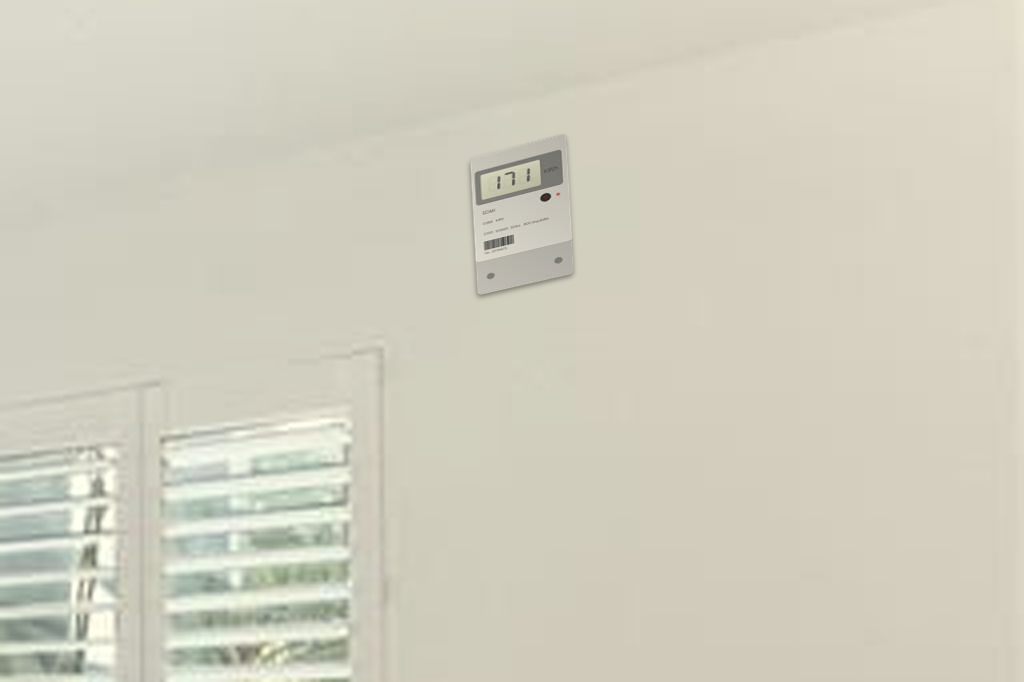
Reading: value=171 unit=kWh
